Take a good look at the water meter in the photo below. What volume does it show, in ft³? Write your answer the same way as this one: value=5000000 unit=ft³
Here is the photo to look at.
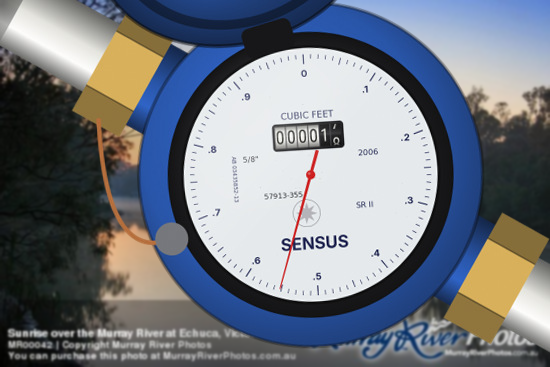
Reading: value=17.55 unit=ft³
